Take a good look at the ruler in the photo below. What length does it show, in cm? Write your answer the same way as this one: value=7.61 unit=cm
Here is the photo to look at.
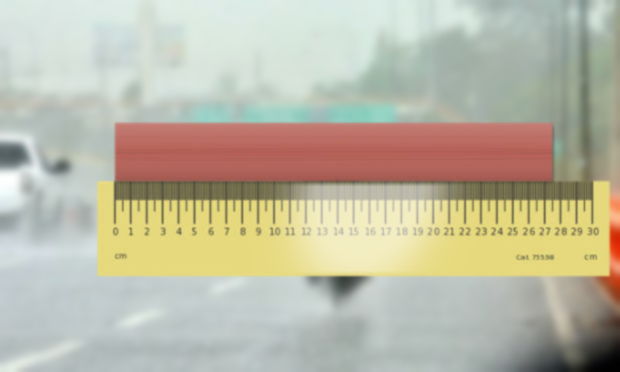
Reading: value=27.5 unit=cm
